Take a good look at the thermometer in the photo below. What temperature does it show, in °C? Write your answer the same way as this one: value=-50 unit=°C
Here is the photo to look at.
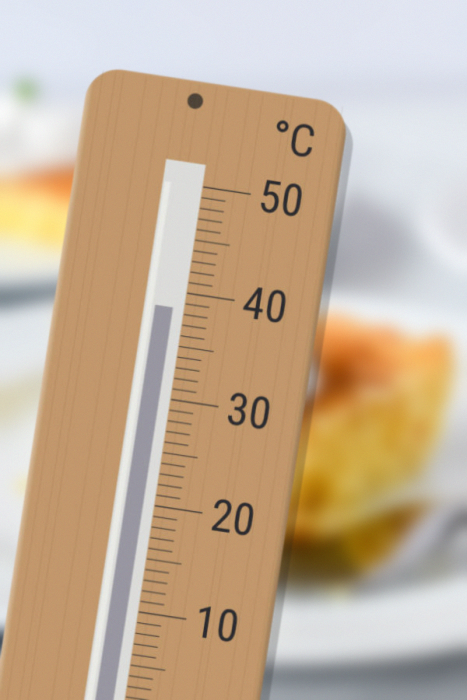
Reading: value=38.5 unit=°C
